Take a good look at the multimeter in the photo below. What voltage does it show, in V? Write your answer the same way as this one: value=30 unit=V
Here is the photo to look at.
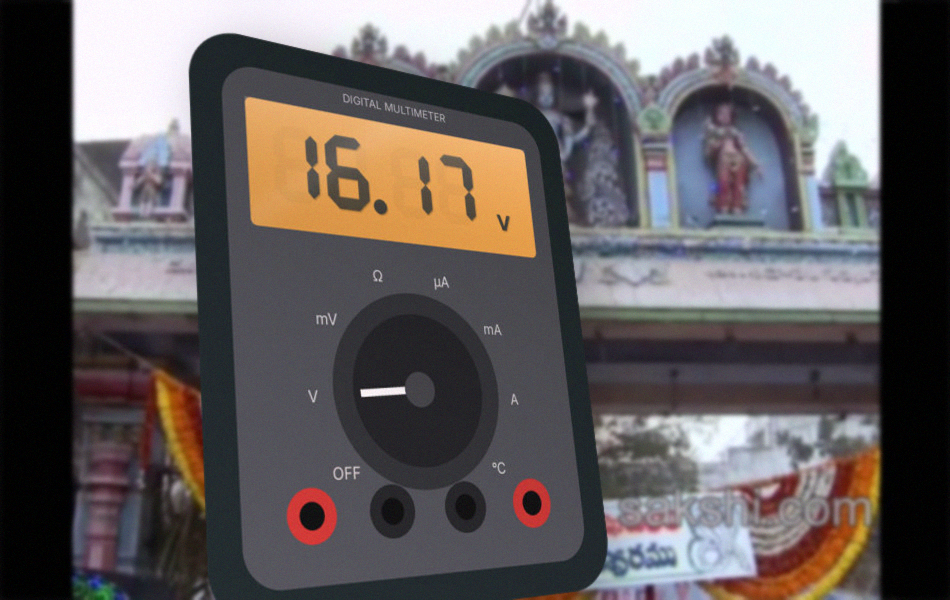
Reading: value=16.17 unit=V
